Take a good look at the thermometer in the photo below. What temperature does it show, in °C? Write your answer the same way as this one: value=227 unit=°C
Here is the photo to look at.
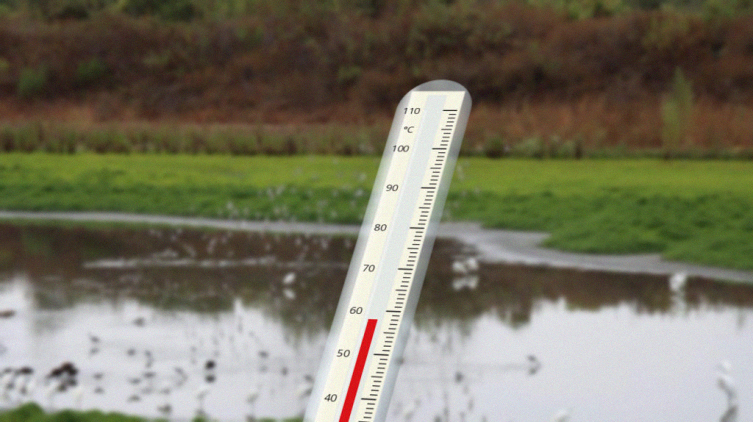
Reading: value=58 unit=°C
